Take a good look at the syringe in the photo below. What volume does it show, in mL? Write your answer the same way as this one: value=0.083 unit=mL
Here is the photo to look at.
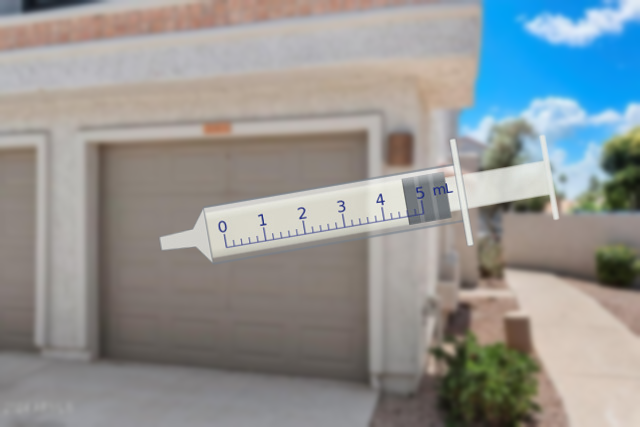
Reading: value=4.6 unit=mL
